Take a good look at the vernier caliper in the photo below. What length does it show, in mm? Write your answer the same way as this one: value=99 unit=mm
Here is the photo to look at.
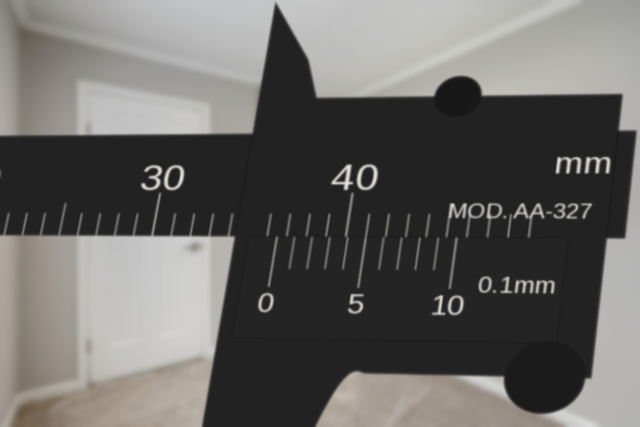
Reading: value=36.5 unit=mm
